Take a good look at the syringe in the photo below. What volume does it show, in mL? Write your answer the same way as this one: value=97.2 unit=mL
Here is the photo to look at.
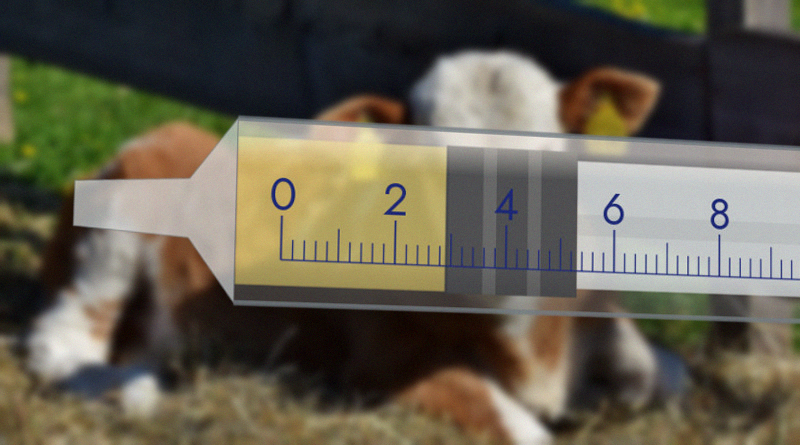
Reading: value=2.9 unit=mL
